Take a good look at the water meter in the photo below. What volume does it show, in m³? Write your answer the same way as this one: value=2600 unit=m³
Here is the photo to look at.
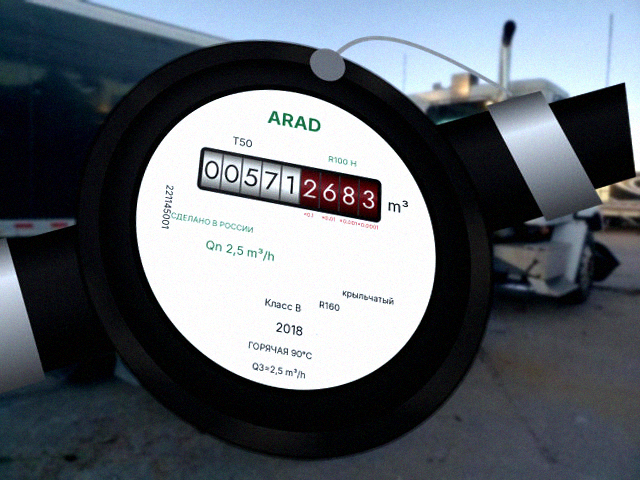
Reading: value=571.2683 unit=m³
